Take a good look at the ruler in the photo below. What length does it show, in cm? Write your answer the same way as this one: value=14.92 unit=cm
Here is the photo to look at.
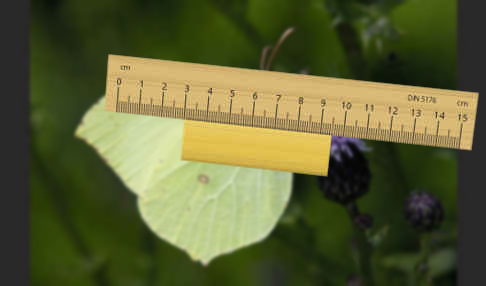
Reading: value=6.5 unit=cm
